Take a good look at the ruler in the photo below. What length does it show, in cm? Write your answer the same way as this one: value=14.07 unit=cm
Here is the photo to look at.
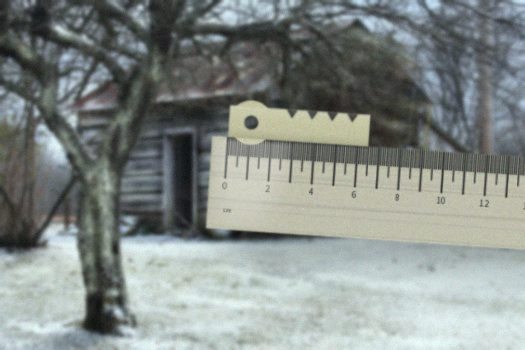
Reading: value=6.5 unit=cm
